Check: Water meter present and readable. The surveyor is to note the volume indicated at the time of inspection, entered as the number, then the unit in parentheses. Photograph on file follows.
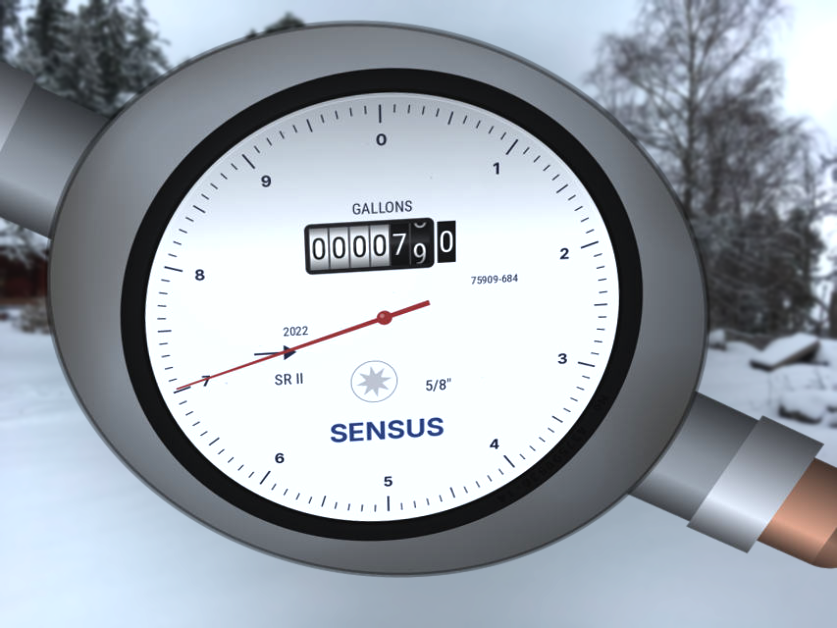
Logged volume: 787.0 (gal)
